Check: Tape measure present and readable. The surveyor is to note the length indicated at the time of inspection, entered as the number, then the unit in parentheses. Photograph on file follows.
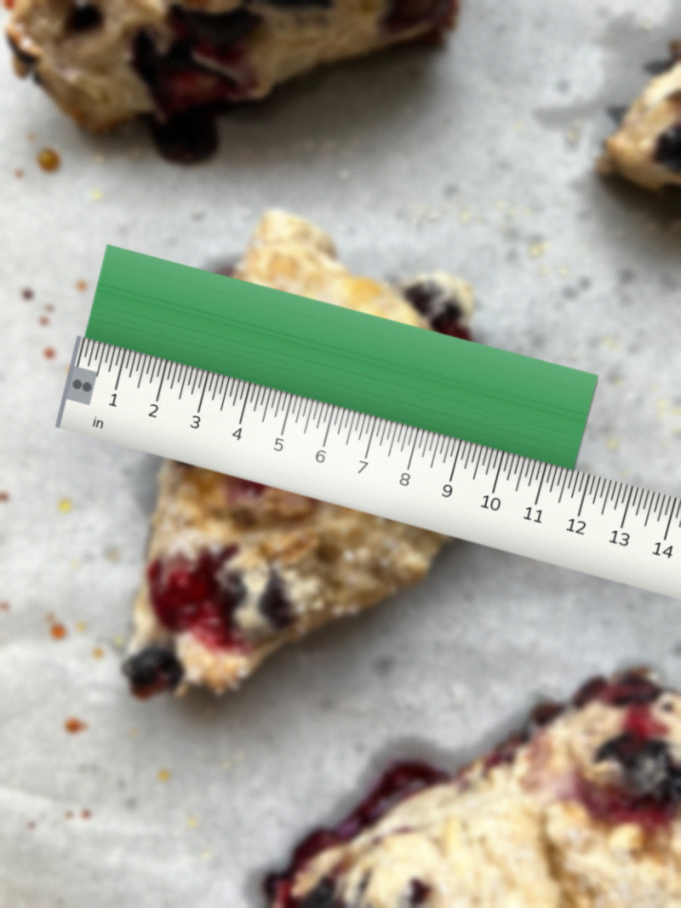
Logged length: 11.625 (in)
